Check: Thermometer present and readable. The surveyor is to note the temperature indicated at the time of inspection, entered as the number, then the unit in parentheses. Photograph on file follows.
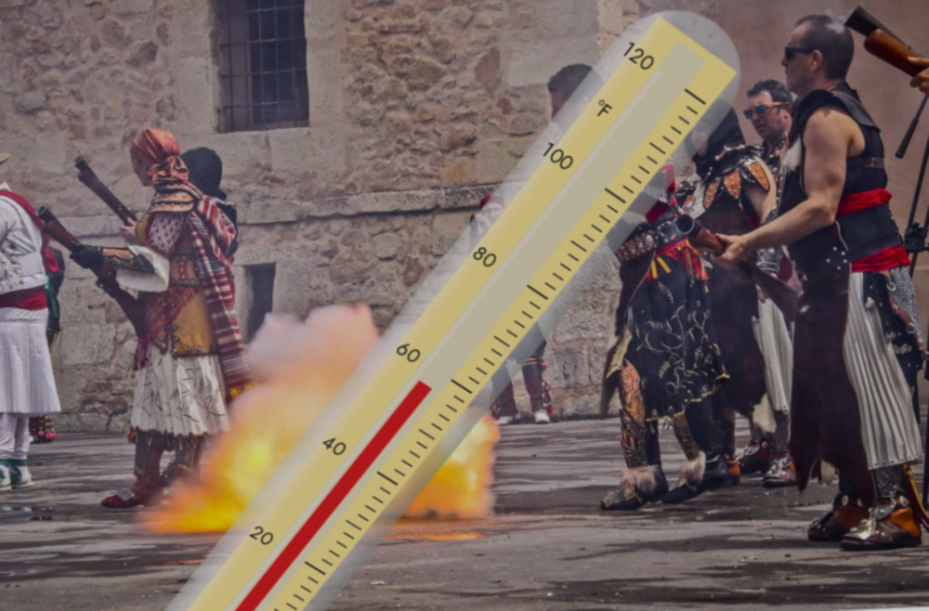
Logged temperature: 57 (°F)
